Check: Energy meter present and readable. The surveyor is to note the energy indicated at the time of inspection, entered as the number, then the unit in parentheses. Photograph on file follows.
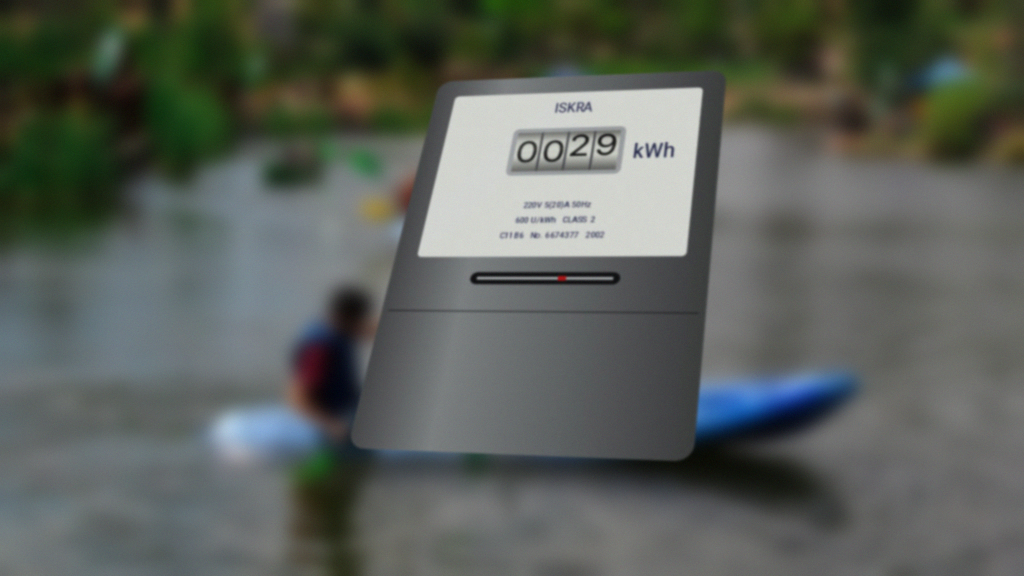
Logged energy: 29 (kWh)
